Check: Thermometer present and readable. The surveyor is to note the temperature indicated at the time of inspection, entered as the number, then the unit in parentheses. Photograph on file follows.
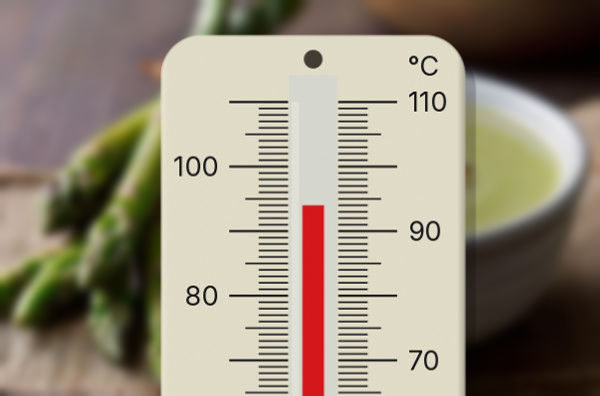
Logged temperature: 94 (°C)
